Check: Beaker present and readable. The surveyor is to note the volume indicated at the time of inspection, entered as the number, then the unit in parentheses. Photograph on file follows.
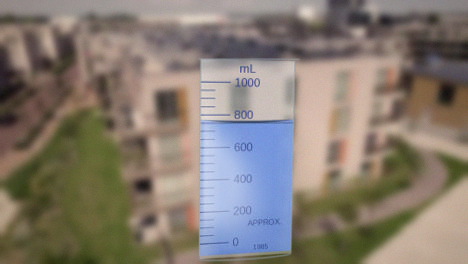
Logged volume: 750 (mL)
